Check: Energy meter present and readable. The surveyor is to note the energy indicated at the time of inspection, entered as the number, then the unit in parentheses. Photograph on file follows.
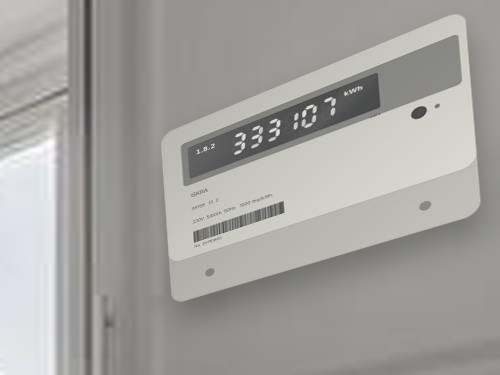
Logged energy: 333107 (kWh)
